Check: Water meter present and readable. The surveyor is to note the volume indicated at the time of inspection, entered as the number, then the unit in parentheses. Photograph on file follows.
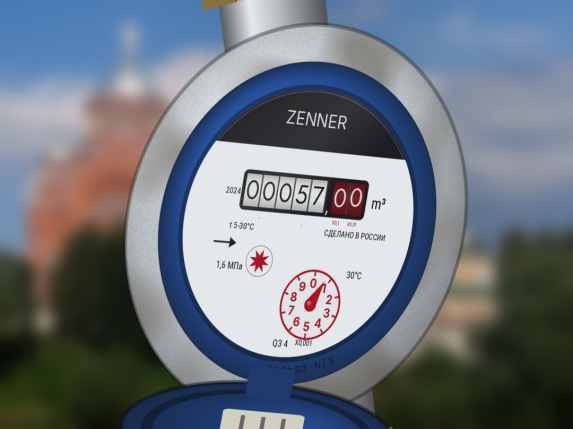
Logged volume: 57.000 (m³)
